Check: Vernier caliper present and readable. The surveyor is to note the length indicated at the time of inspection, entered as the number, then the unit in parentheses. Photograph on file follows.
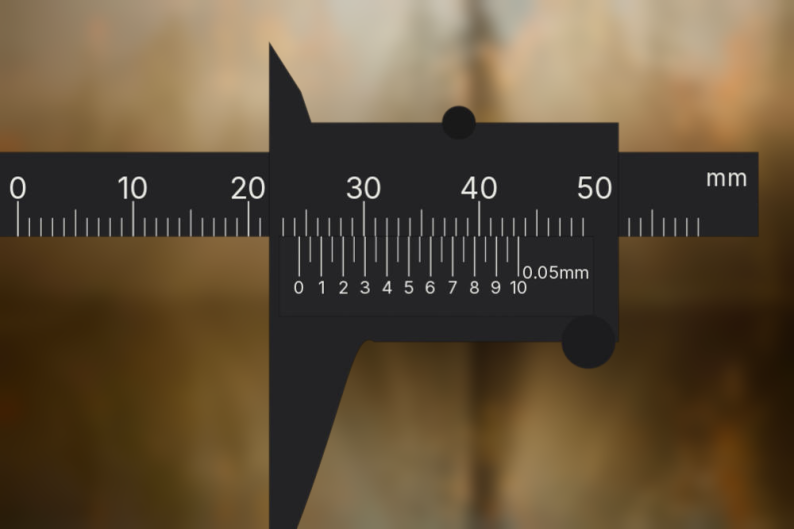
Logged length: 24.4 (mm)
